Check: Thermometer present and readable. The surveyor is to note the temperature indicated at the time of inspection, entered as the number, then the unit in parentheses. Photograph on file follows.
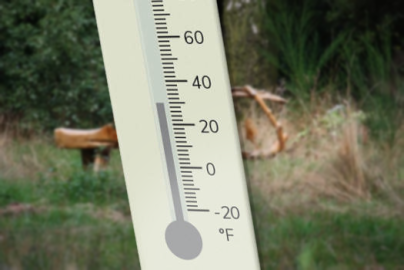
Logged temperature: 30 (°F)
